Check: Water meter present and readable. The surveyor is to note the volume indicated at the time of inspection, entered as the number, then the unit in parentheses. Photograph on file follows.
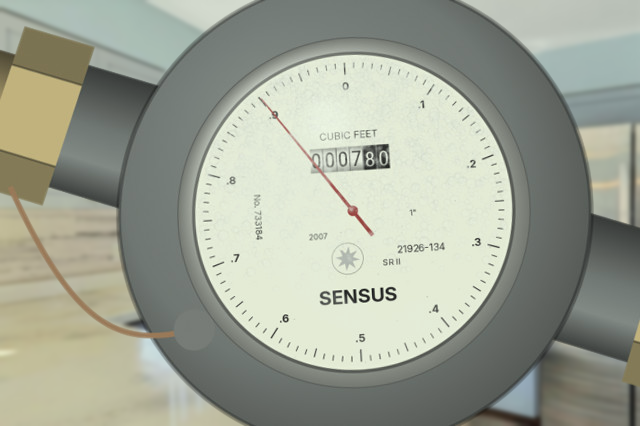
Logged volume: 779.90 (ft³)
